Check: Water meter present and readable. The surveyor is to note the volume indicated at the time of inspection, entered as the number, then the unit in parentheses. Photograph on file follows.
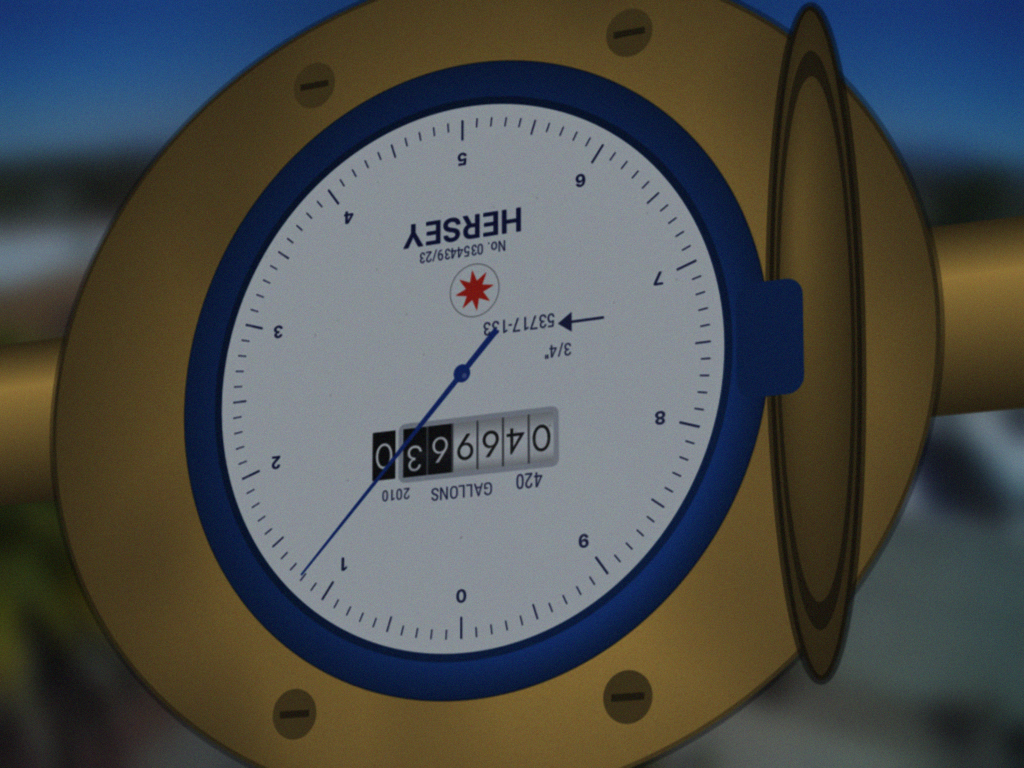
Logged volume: 469631.2 (gal)
